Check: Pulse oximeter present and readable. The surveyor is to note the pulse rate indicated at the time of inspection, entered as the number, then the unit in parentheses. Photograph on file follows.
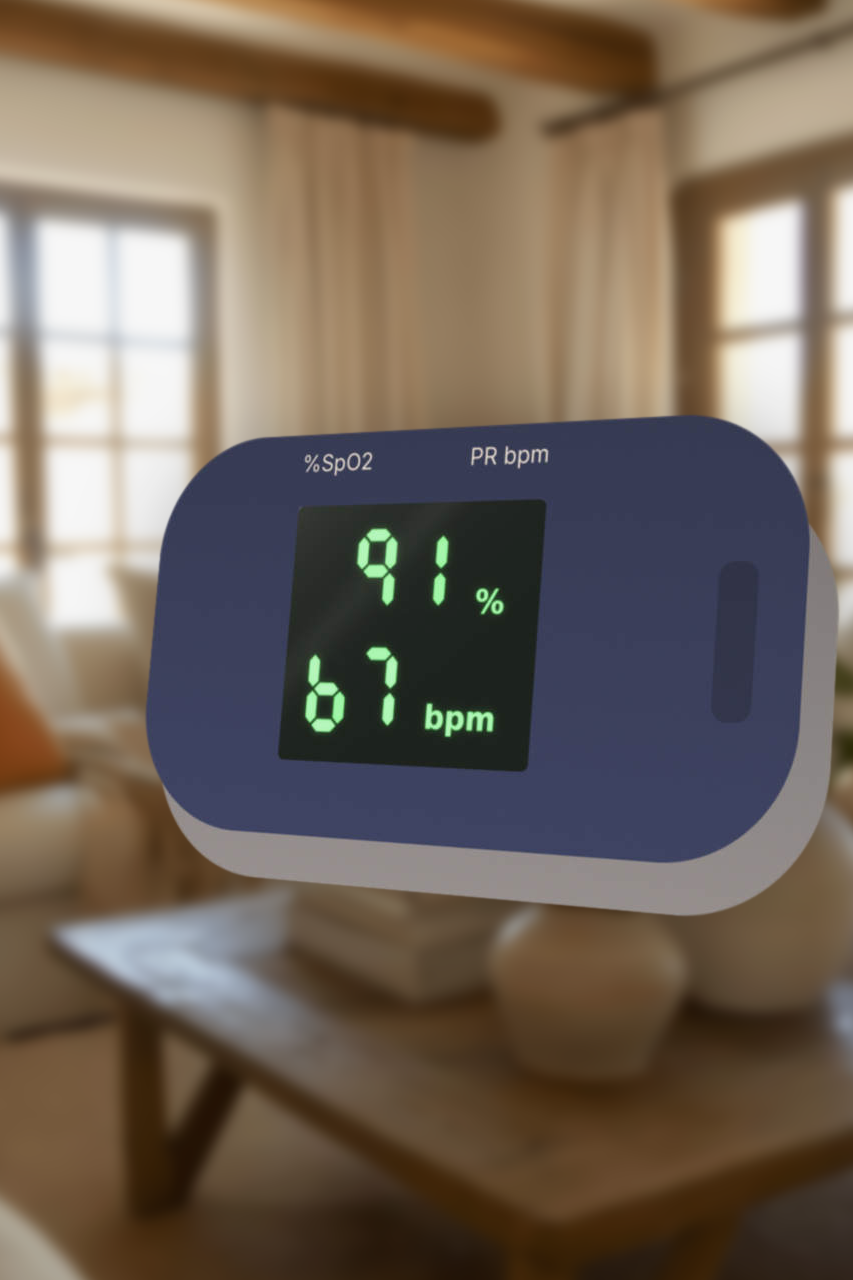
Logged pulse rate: 67 (bpm)
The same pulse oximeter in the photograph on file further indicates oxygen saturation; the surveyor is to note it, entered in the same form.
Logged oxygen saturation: 91 (%)
